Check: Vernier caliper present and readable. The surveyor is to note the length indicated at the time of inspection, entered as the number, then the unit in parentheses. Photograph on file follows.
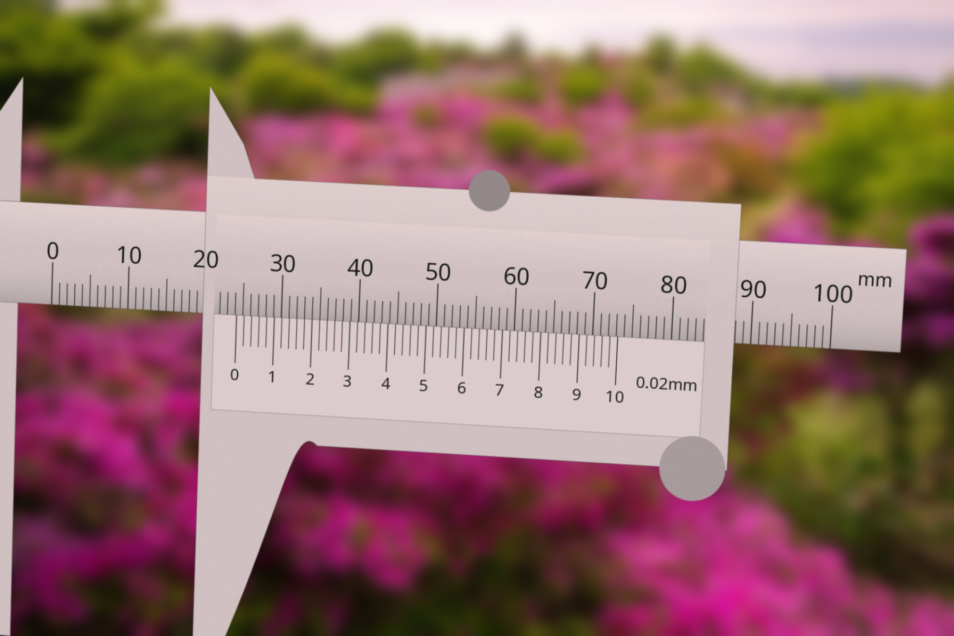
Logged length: 24.2 (mm)
